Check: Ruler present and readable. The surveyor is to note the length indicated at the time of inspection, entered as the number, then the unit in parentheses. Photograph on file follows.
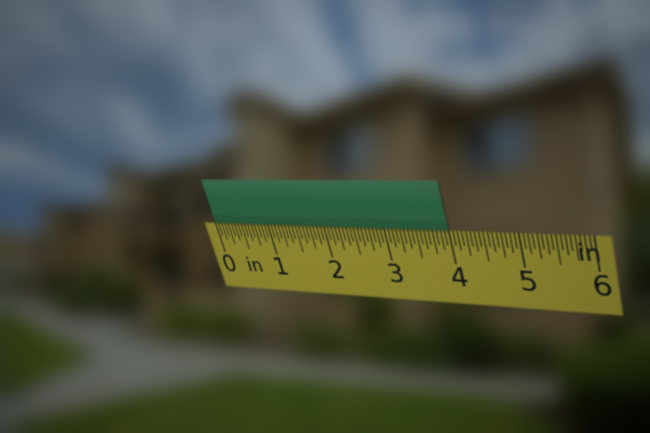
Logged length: 4 (in)
